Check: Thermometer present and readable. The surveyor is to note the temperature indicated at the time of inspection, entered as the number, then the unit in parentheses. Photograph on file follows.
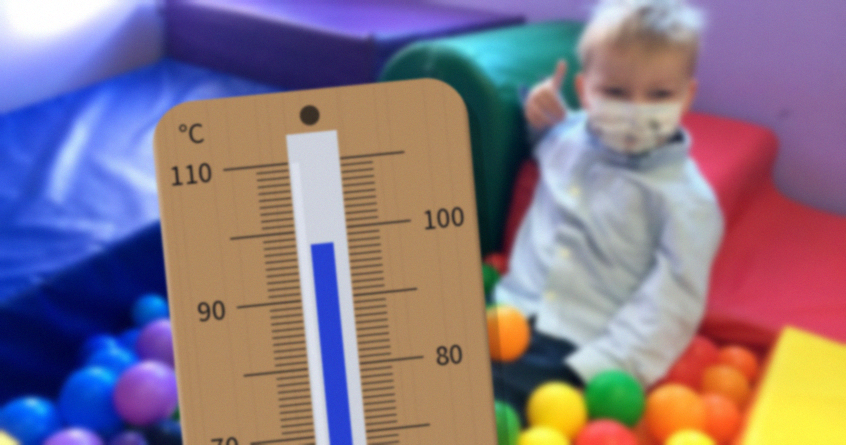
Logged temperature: 98 (°C)
